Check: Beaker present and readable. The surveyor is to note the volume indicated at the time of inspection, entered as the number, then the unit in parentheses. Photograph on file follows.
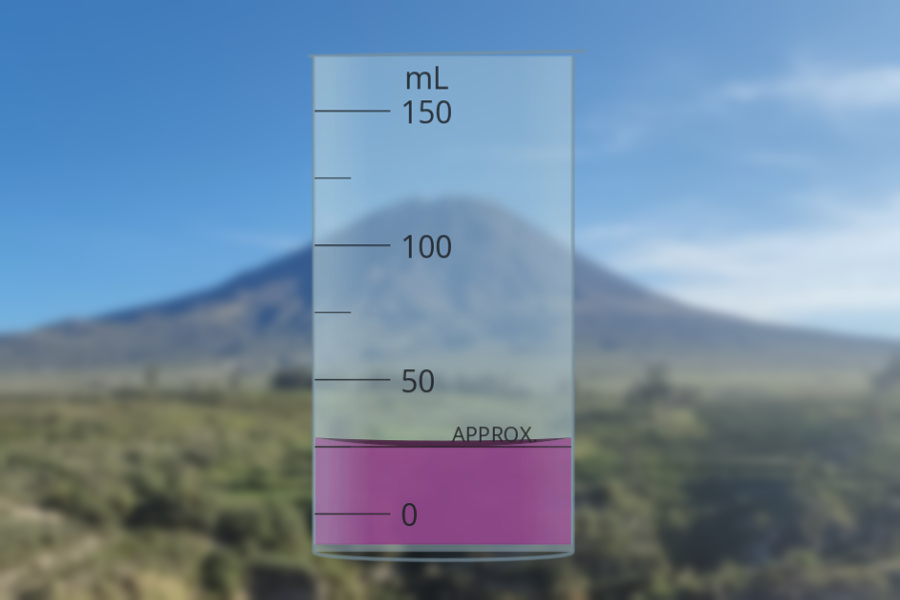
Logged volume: 25 (mL)
